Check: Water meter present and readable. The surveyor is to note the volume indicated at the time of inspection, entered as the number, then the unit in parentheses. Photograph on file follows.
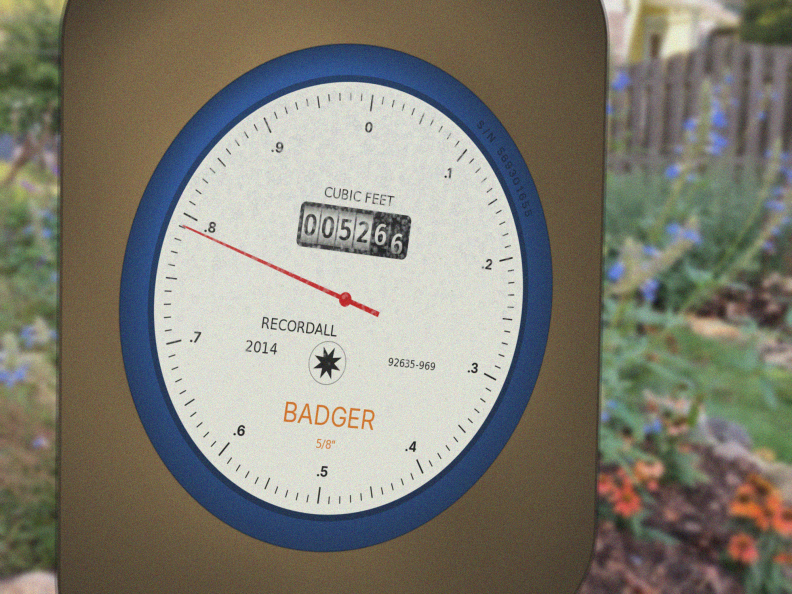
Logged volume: 5265.79 (ft³)
